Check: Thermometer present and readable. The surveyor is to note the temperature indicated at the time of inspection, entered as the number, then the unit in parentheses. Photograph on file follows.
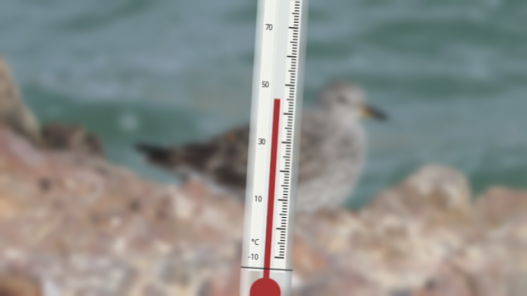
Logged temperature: 45 (°C)
